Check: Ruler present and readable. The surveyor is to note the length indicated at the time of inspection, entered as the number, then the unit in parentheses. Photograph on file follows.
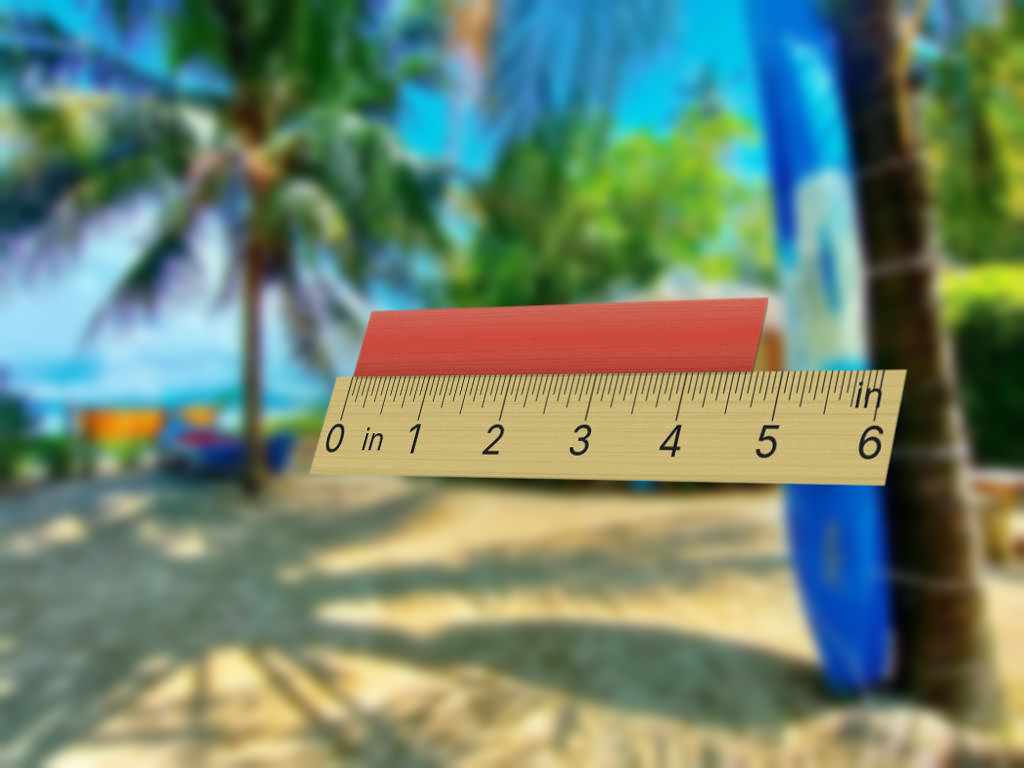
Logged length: 4.6875 (in)
